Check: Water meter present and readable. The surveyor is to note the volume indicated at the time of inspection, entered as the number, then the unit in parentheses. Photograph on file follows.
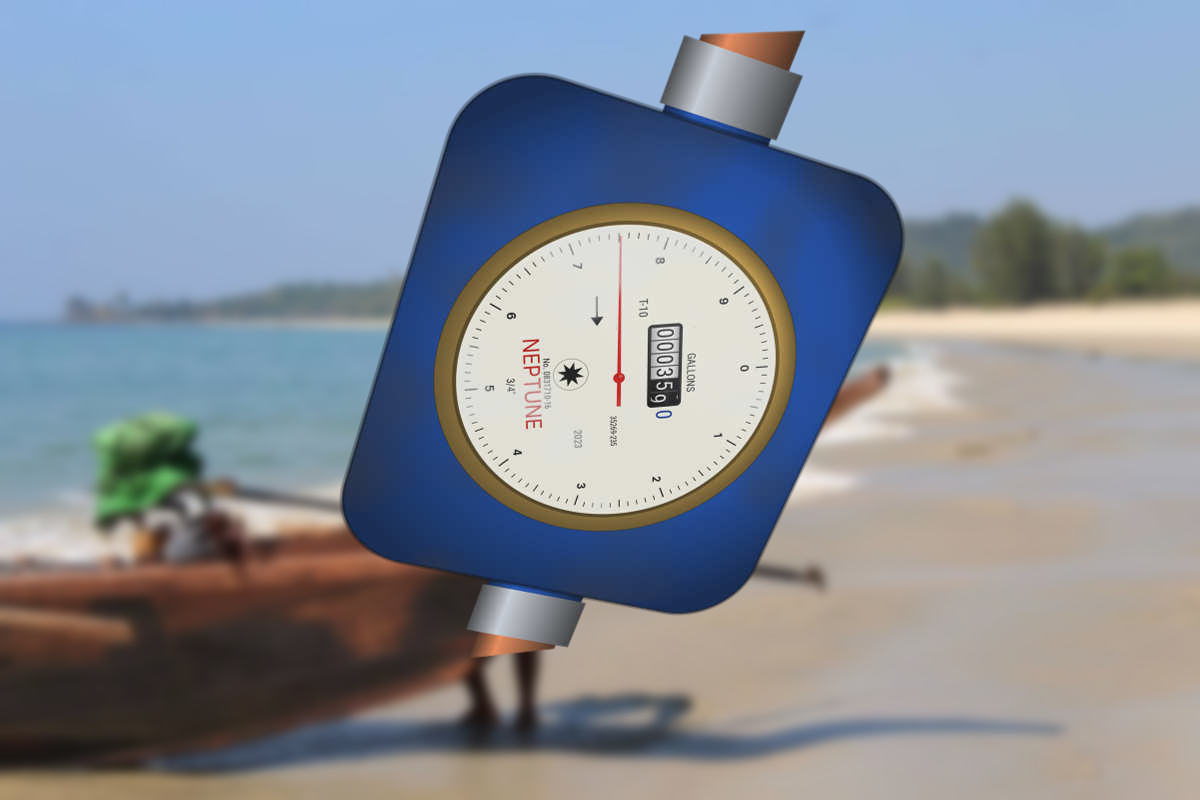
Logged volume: 3587.5 (gal)
